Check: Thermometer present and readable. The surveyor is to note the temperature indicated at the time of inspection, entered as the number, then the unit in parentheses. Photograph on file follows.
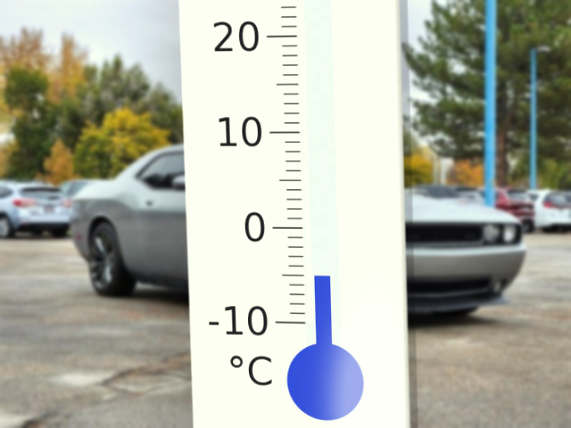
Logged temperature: -5 (°C)
